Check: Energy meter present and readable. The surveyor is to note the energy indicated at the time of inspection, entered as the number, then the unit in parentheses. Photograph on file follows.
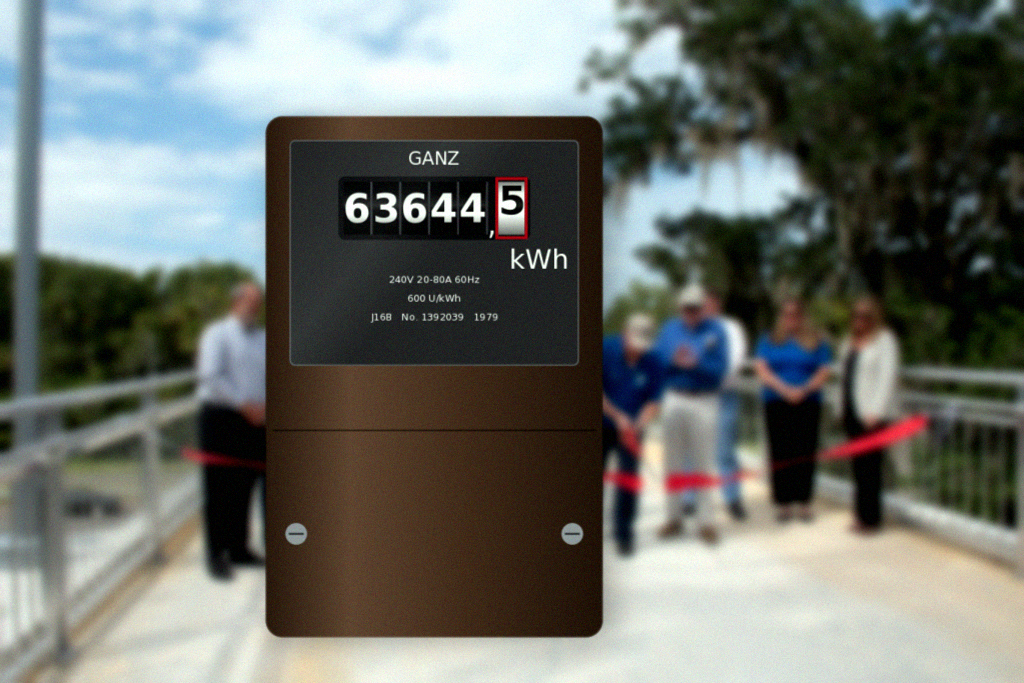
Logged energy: 63644.5 (kWh)
